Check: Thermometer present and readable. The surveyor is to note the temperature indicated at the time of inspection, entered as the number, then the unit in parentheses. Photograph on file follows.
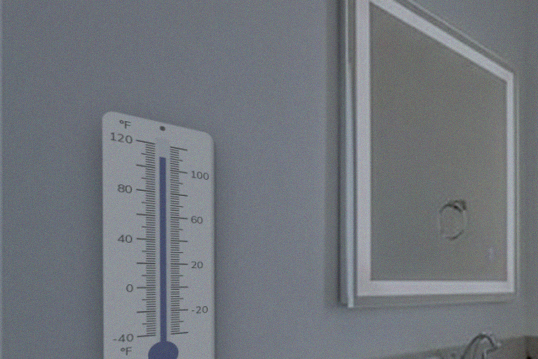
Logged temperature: 110 (°F)
